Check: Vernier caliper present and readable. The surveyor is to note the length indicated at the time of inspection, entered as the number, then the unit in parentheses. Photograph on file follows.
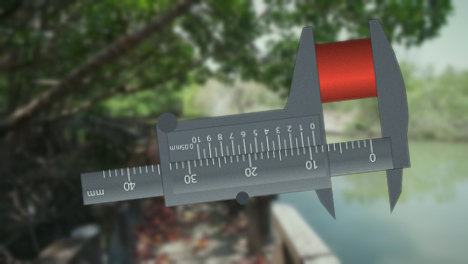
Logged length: 9.2 (mm)
